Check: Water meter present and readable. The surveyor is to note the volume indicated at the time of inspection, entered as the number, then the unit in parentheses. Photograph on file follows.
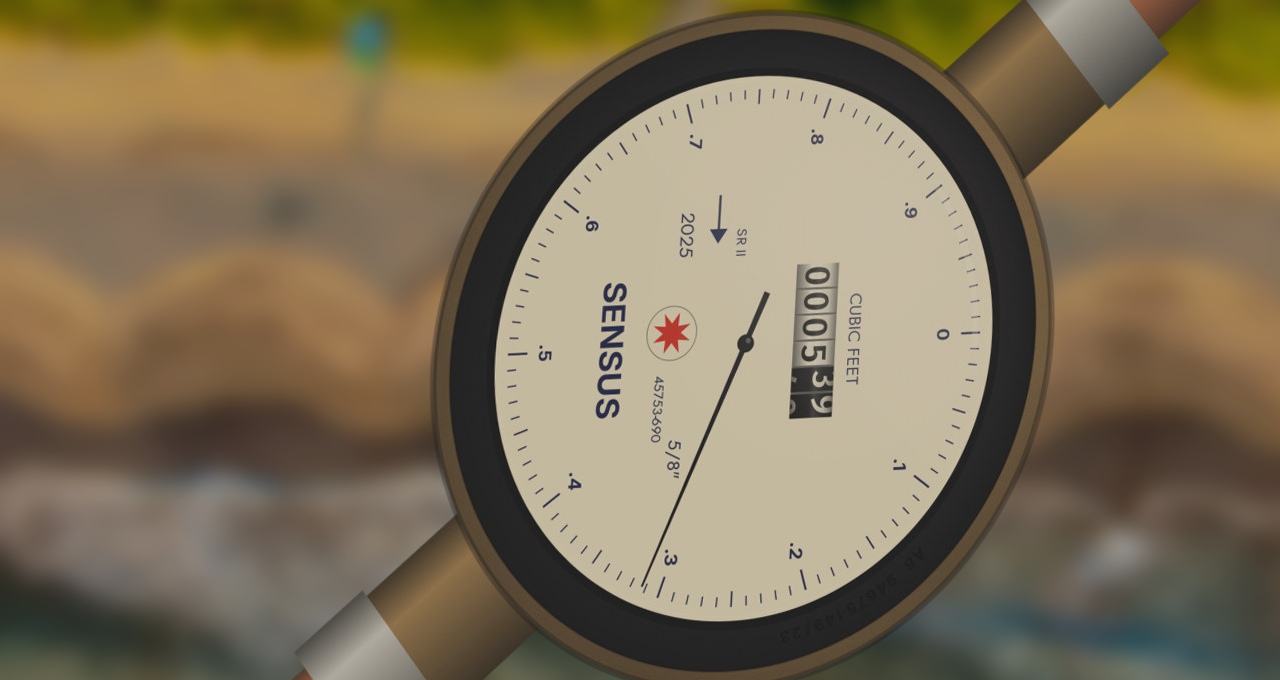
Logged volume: 539.31 (ft³)
